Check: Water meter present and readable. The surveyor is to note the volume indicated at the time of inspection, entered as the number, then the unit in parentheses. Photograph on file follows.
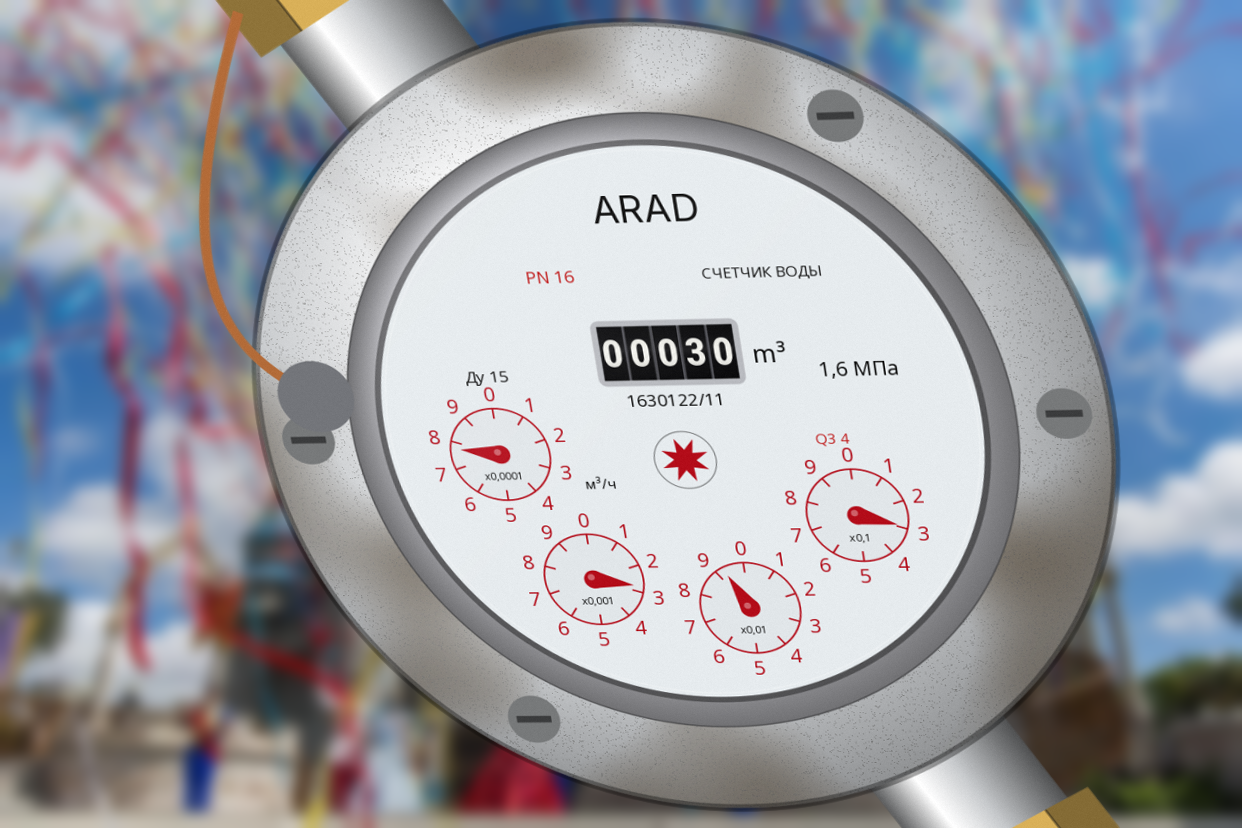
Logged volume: 30.2927 (m³)
